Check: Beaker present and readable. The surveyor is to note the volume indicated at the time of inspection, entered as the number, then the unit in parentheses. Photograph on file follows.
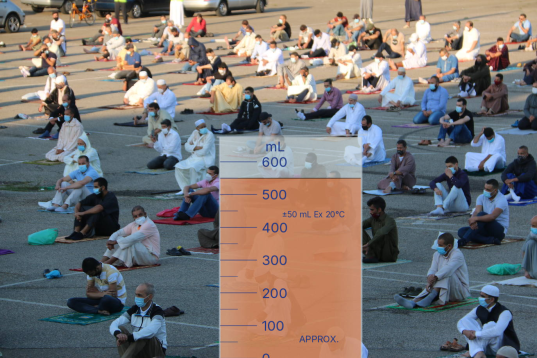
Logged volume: 550 (mL)
